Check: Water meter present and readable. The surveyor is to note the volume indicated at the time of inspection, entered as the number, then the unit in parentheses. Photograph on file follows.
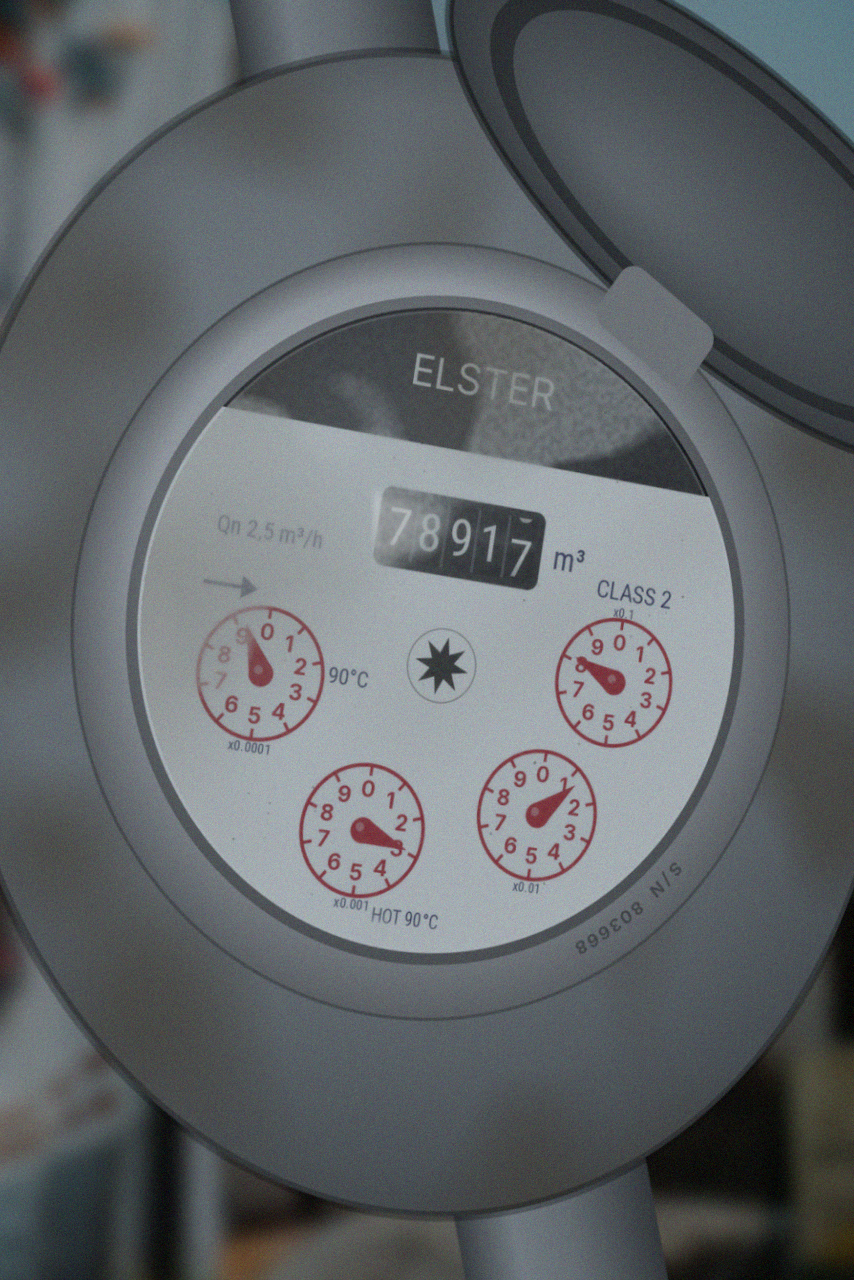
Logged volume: 78916.8129 (m³)
